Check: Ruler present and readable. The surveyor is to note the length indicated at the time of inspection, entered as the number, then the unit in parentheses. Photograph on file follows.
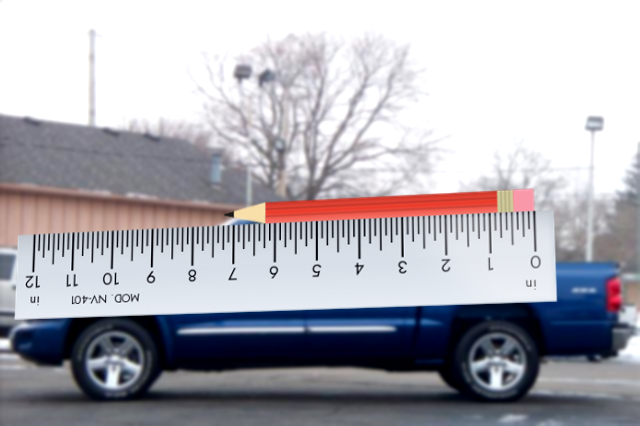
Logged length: 7.25 (in)
